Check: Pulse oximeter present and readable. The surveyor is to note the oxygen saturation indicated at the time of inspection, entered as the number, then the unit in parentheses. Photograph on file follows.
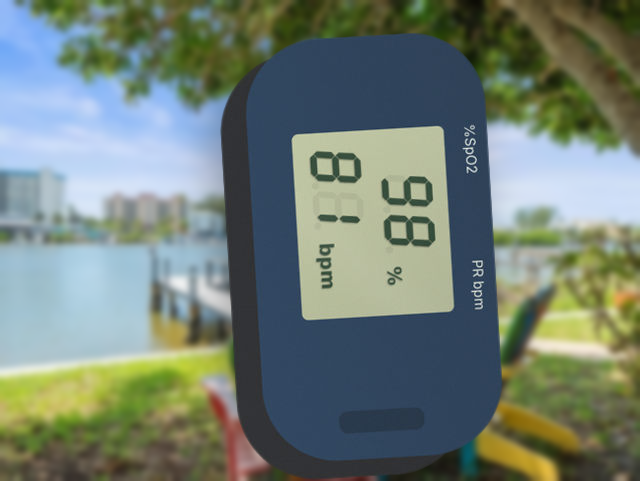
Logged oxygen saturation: 98 (%)
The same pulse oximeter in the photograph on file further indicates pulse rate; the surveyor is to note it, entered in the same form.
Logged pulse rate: 81 (bpm)
